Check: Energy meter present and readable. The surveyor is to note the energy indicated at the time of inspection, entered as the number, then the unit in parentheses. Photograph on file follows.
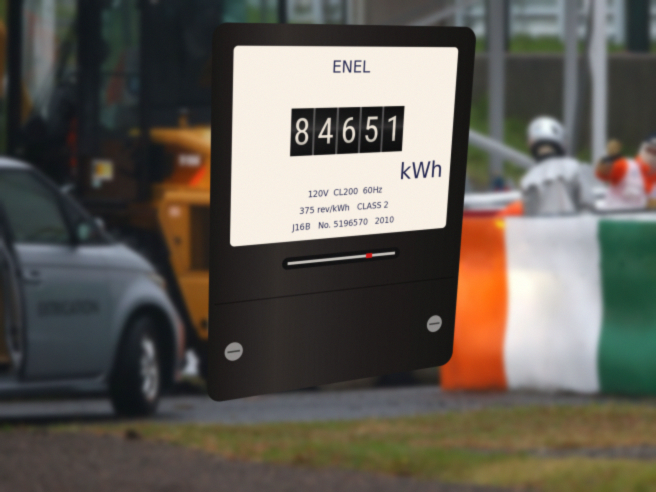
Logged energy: 84651 (kWh)
